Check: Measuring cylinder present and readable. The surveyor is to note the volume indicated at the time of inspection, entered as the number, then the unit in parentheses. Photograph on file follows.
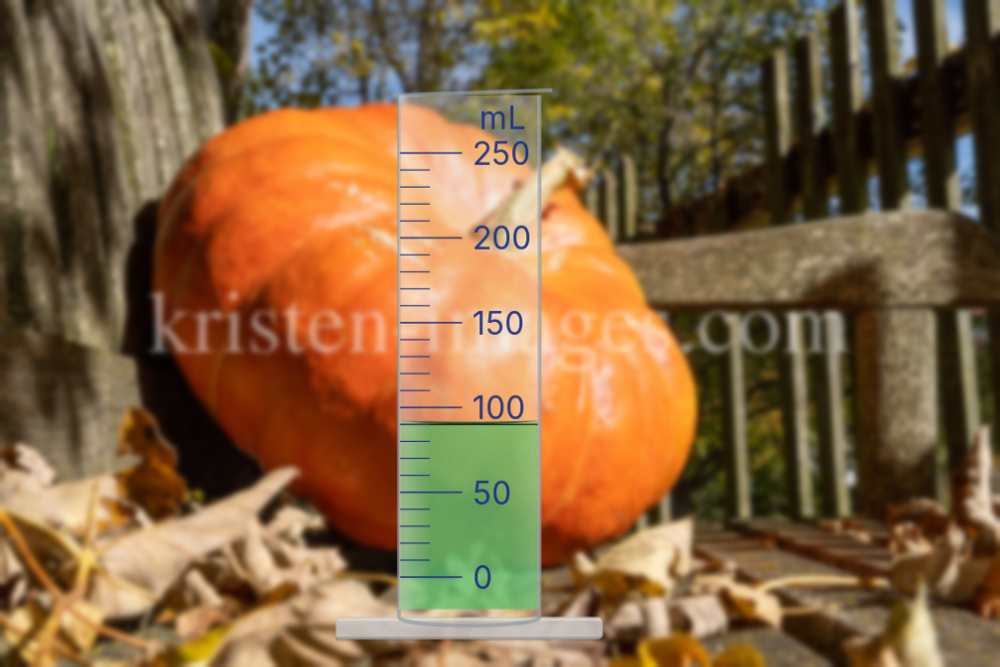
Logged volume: 90 (mL)
